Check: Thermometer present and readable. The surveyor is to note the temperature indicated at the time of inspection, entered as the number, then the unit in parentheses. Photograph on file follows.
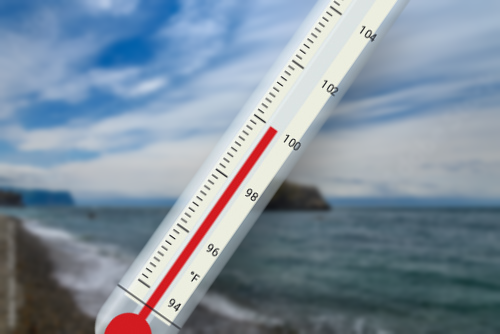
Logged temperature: 100 (°F)
